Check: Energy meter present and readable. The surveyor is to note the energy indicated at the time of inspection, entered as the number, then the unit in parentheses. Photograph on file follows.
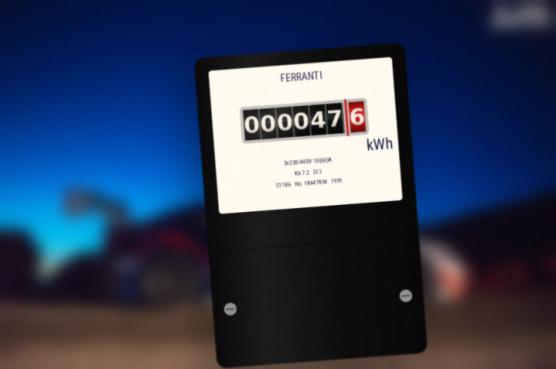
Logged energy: 47.6 (kWh)
